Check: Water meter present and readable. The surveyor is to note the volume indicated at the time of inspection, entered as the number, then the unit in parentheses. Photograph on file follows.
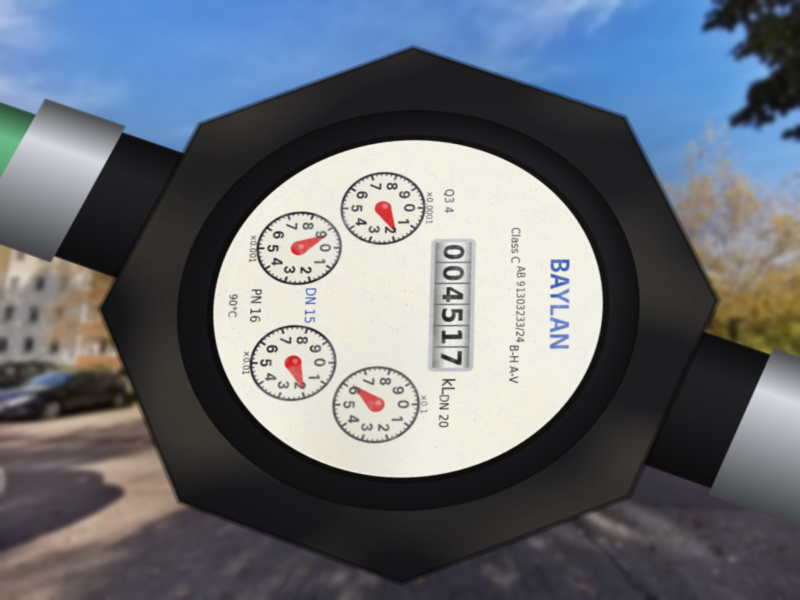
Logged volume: 4517.6191 (kL)
